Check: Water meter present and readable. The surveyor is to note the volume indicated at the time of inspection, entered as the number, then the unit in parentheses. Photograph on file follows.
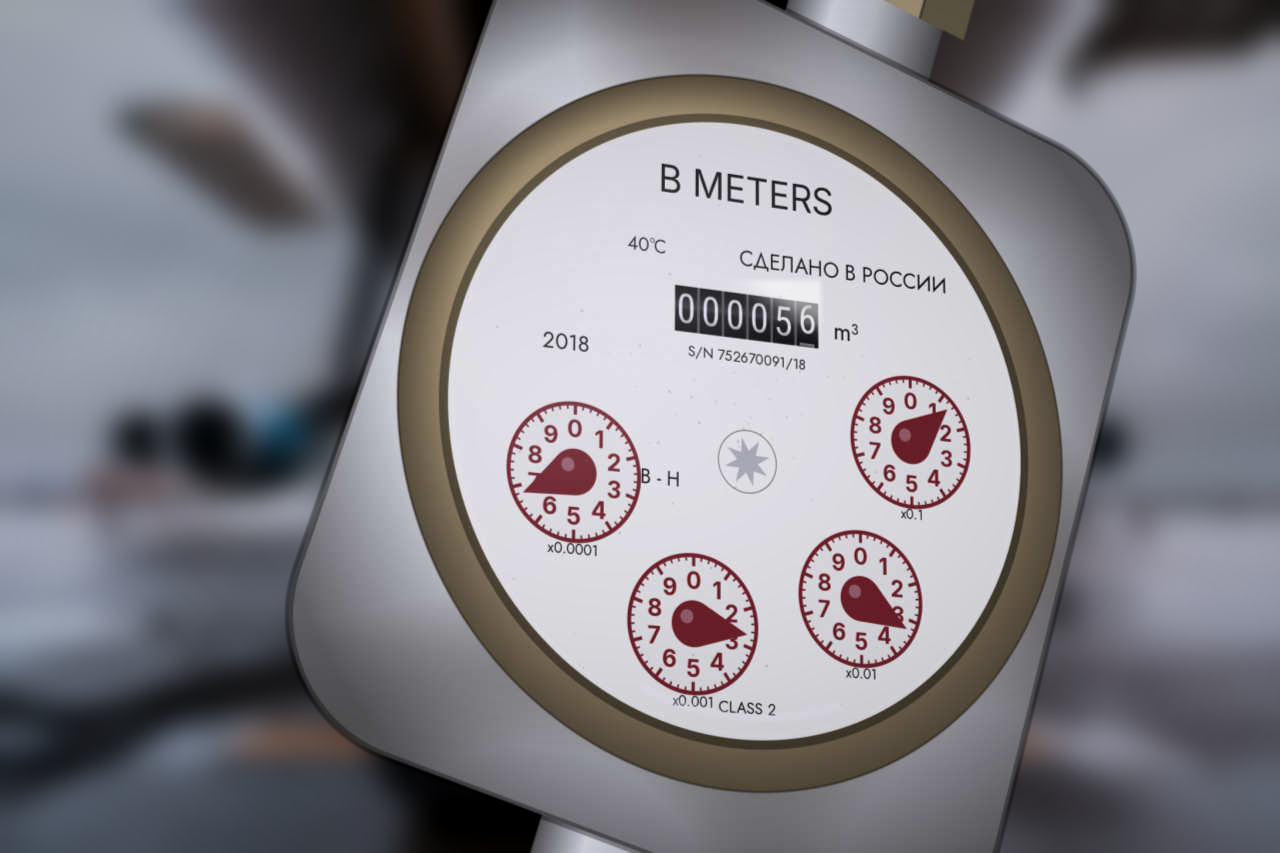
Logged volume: 56.1326 (m³)
